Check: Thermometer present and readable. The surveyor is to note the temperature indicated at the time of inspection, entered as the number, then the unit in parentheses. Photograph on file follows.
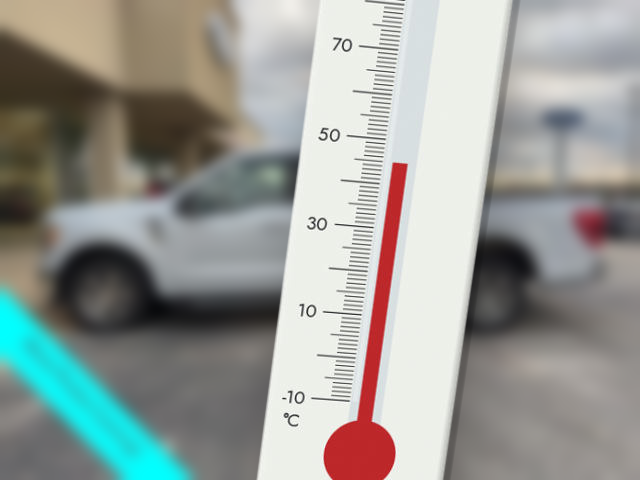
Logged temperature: 45 (°C)
